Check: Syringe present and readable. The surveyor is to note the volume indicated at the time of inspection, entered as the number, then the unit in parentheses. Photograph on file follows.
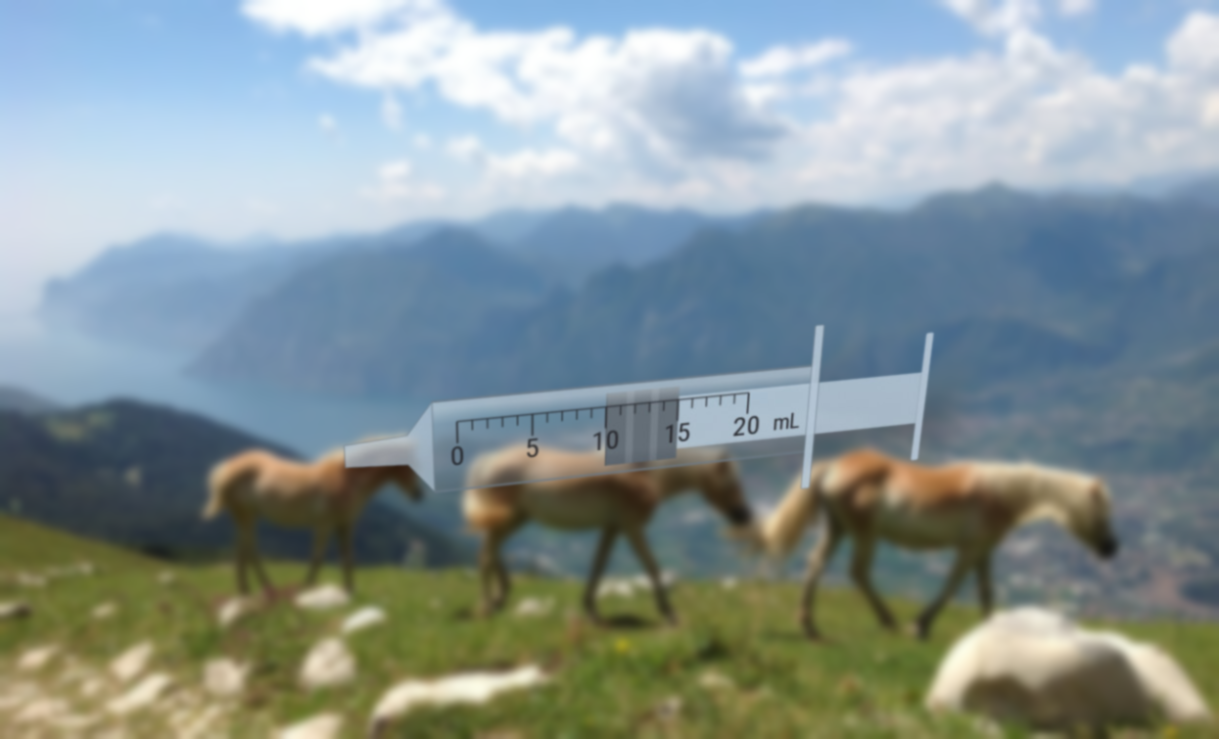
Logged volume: 10 (mL)
